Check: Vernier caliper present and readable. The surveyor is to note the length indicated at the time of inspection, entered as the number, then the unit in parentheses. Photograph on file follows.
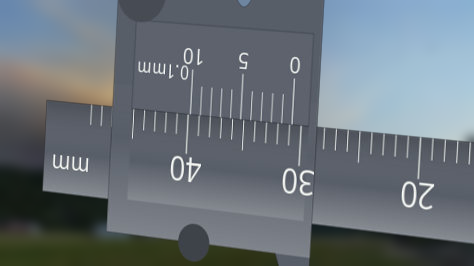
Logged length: 30.8 (mm)
